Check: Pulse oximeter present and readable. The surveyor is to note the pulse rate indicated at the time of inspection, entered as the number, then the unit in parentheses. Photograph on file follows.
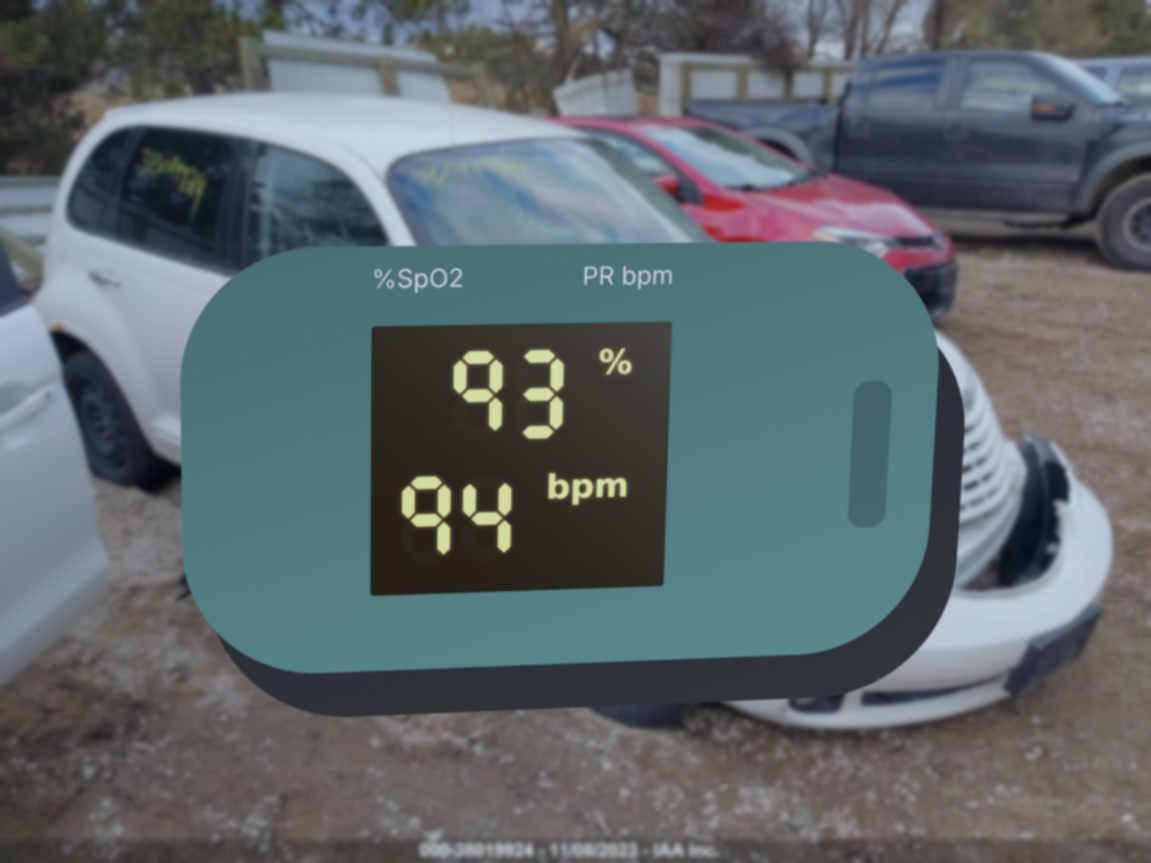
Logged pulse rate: 94 (bpm)
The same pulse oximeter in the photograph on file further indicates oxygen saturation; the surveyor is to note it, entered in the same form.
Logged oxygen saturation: 93 (%)
